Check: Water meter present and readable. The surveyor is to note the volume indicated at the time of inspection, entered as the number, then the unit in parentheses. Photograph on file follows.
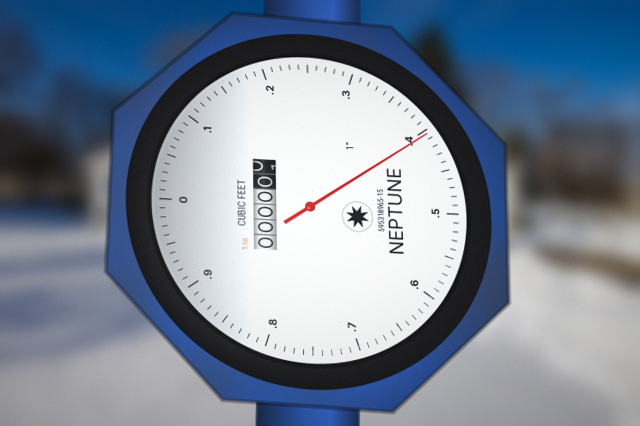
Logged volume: 0.40 (ft³)
